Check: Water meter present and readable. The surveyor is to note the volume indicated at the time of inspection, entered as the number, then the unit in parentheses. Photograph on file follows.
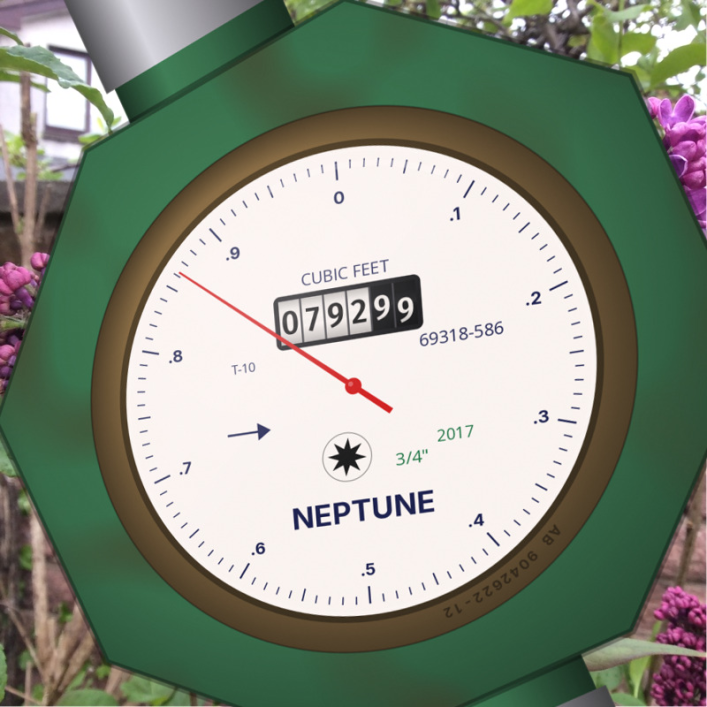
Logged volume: 79298.86 (ft³)
